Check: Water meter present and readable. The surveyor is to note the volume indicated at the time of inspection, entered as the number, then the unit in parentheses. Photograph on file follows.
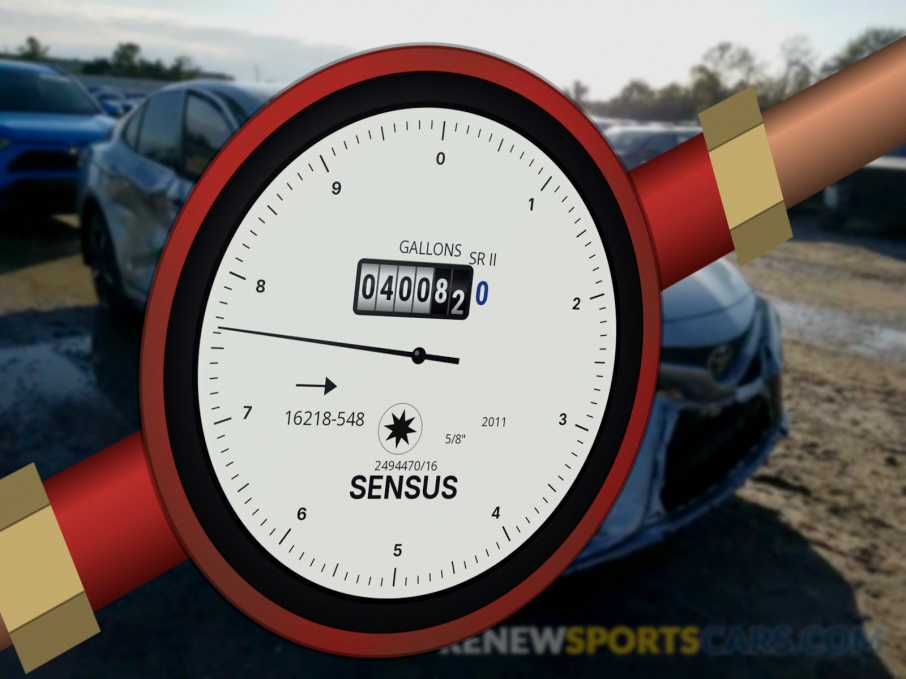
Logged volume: 400817.6 (gal)
